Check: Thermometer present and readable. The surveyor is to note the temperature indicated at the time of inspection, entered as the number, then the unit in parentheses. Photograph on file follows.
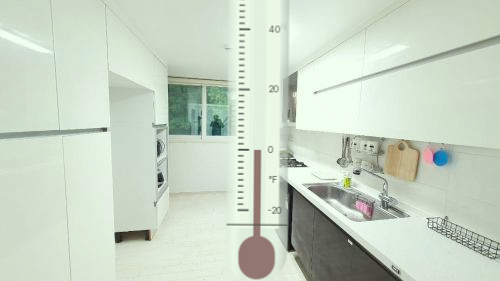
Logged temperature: 0 (°F)
